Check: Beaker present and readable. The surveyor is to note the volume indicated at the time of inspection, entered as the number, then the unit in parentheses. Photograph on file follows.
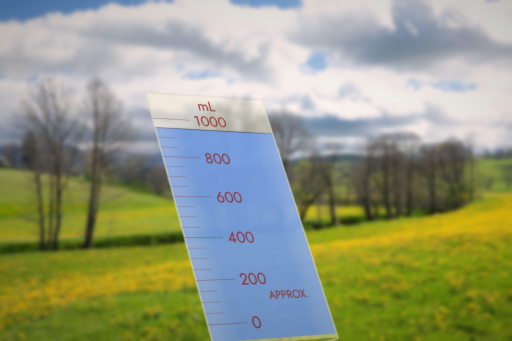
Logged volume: 950 (mL)
